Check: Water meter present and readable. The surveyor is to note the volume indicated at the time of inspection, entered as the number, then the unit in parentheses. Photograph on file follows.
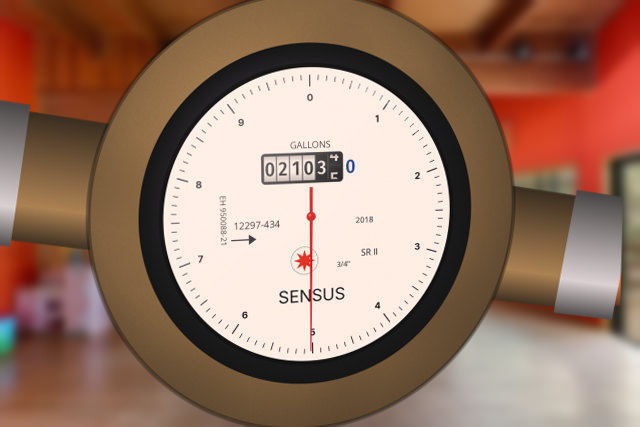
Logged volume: 210345.0 (gal)
